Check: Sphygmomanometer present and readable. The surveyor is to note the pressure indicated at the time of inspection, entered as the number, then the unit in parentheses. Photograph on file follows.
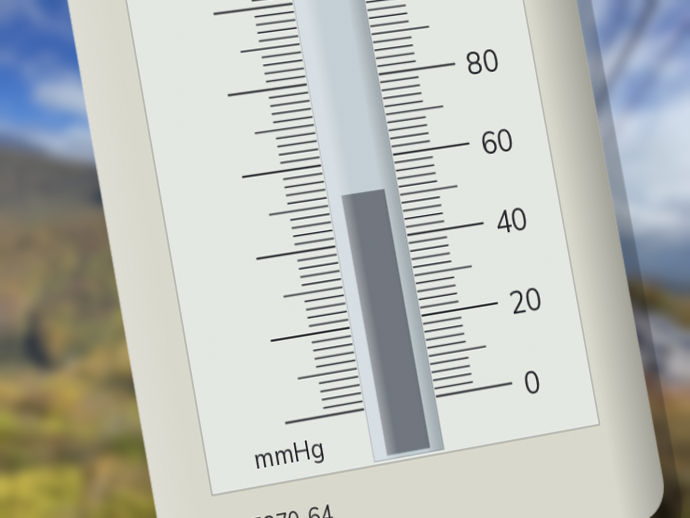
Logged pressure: 52 (mmHg)
